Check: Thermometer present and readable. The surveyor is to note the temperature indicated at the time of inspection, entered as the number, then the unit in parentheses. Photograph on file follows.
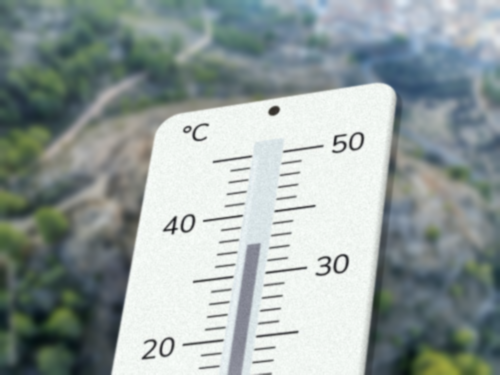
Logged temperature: 35 (°C)
